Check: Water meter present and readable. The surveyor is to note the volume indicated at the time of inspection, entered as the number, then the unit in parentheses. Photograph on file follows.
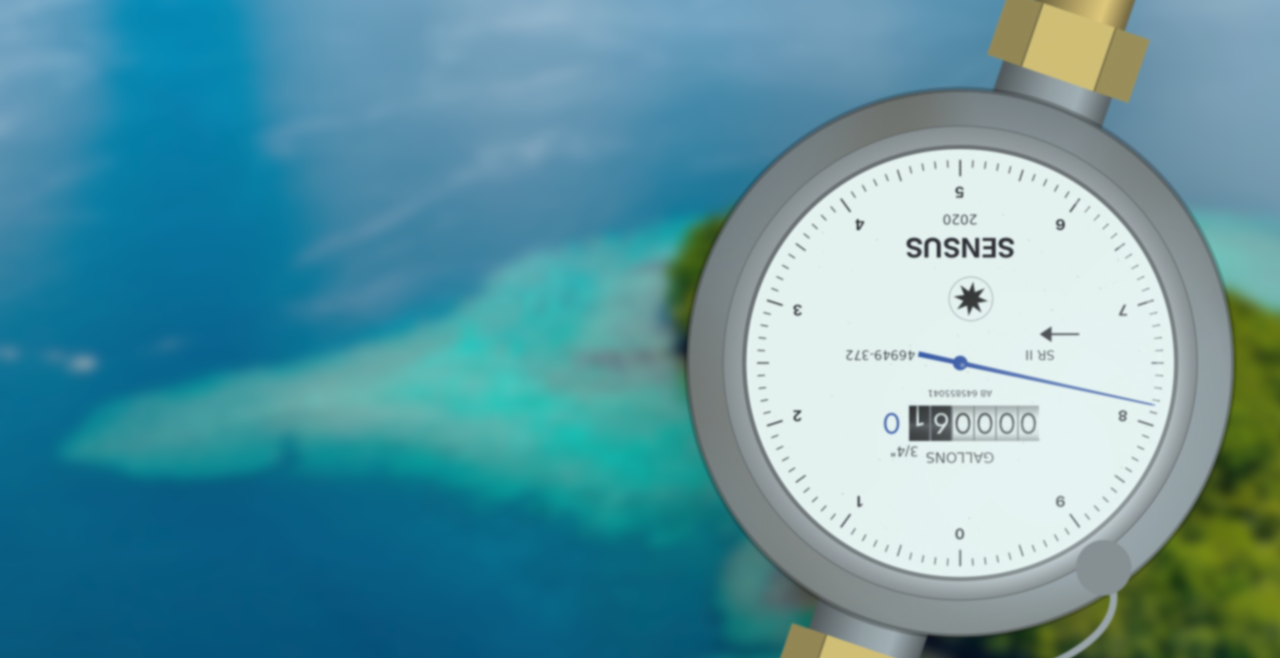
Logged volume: 607.8 (gal)
